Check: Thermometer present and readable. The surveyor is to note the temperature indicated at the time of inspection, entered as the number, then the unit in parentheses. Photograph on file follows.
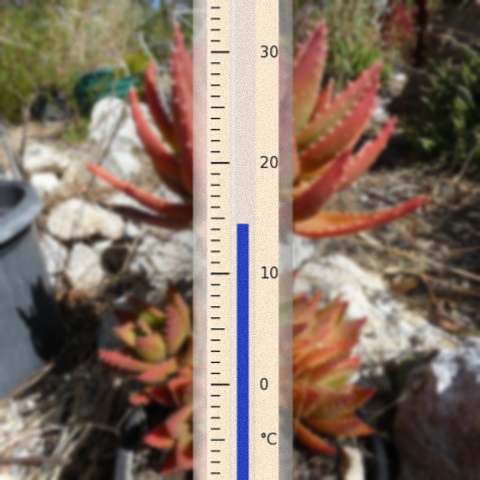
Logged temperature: 14.5 (°C)
